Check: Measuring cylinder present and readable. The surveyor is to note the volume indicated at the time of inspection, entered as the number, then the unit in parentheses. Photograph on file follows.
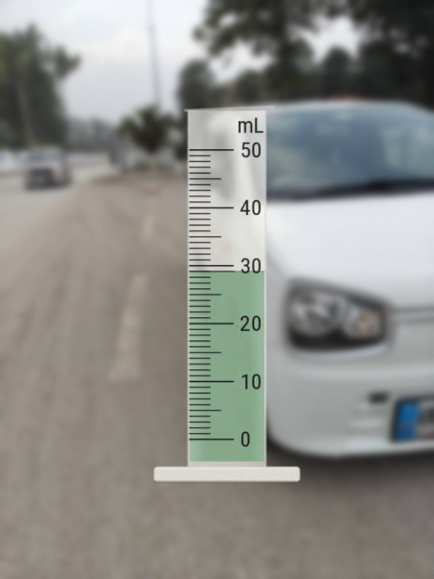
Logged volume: 29 (mL)
